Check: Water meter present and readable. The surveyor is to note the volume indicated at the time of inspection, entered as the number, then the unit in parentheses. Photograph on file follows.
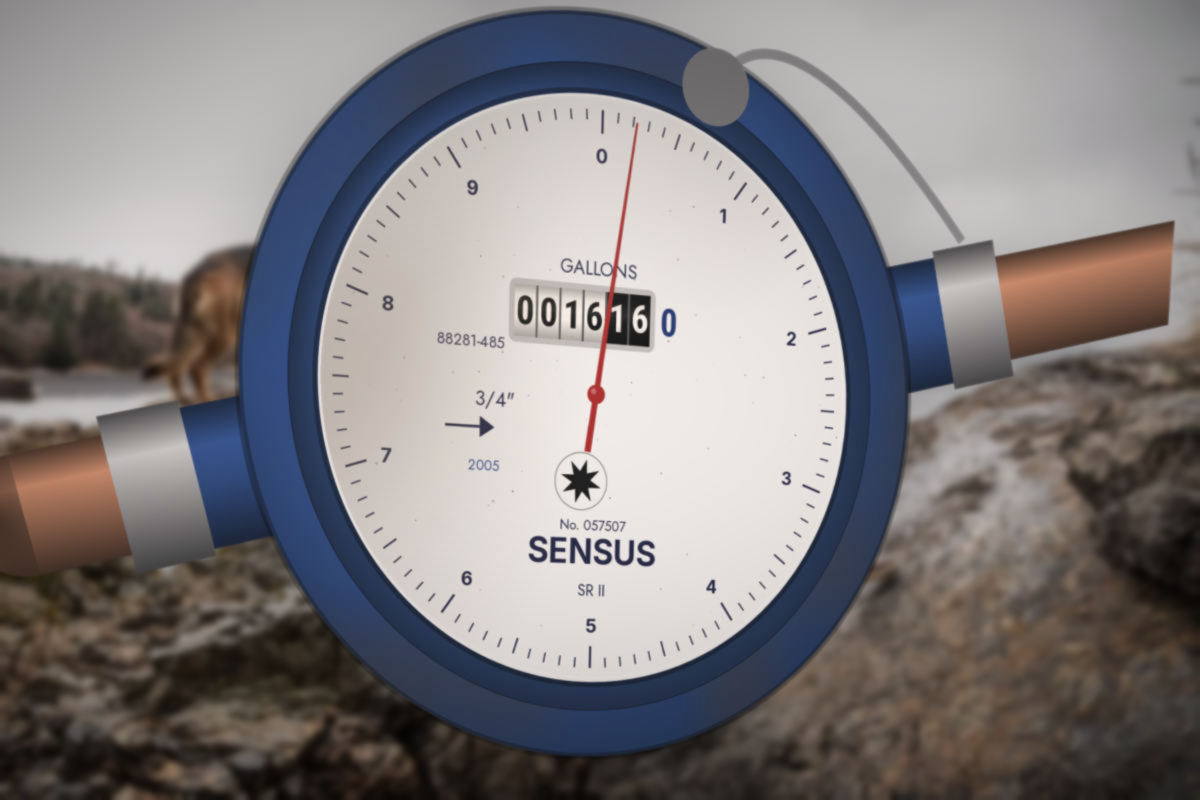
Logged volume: 16160.2 (gal)
